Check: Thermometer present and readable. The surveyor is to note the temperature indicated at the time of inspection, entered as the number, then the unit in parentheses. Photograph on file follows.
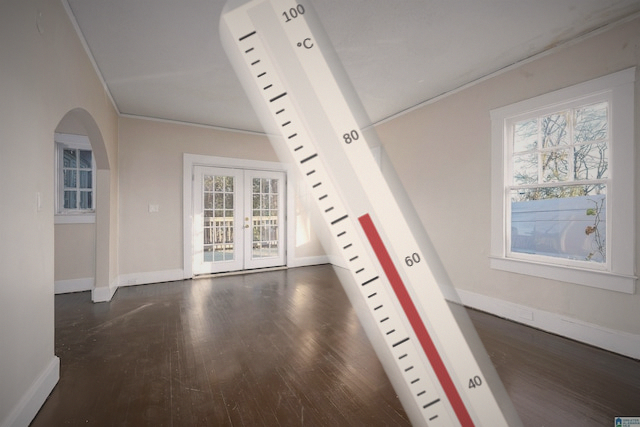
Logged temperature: 69 (°C)
